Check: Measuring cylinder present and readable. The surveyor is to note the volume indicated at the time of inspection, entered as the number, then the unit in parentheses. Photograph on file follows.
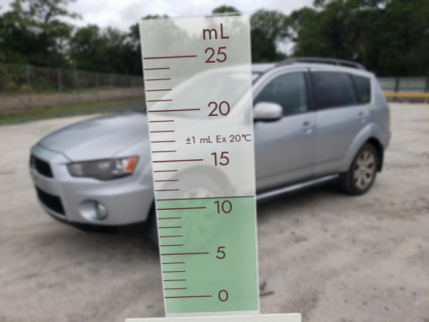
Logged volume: 11 (mL)
